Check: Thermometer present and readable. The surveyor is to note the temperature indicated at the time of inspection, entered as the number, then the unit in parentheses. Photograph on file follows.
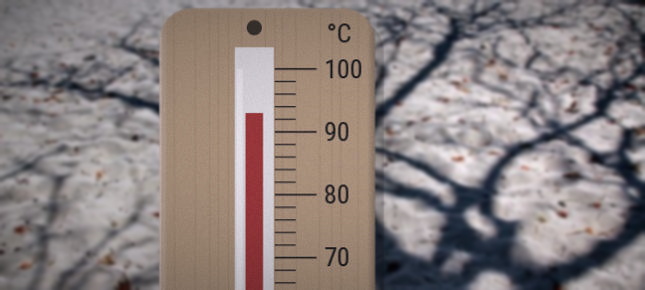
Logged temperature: 93 (°C)
